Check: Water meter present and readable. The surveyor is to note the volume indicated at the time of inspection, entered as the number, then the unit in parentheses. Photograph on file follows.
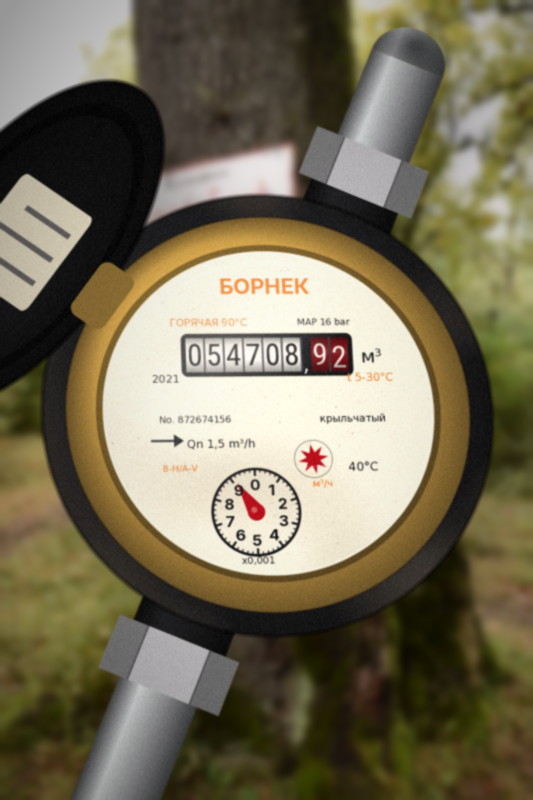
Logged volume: 54708.919 (m³)
